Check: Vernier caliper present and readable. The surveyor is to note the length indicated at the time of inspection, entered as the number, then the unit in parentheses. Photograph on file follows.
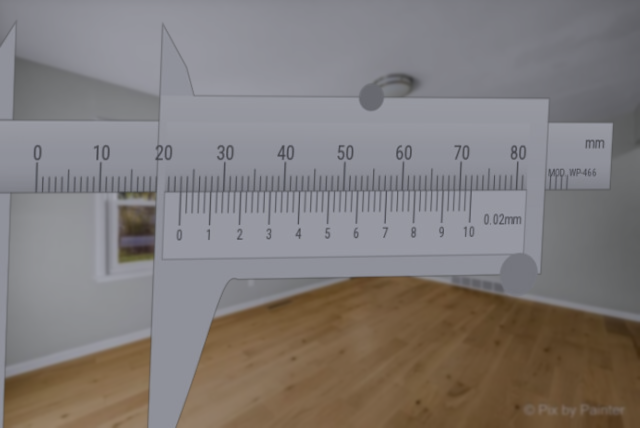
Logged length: 23.0 (mm)
